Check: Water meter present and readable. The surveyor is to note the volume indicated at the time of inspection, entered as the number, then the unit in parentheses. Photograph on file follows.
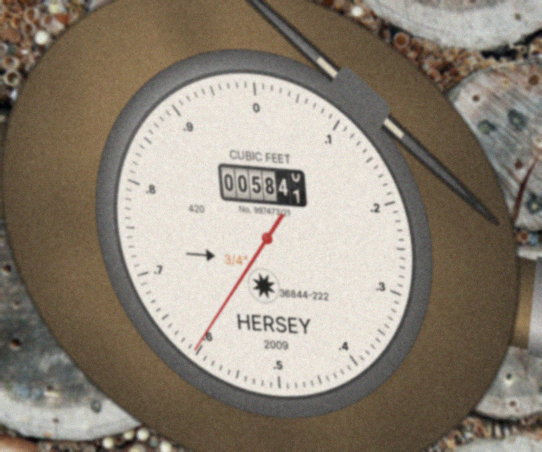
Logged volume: 5840.60 (ft³)
